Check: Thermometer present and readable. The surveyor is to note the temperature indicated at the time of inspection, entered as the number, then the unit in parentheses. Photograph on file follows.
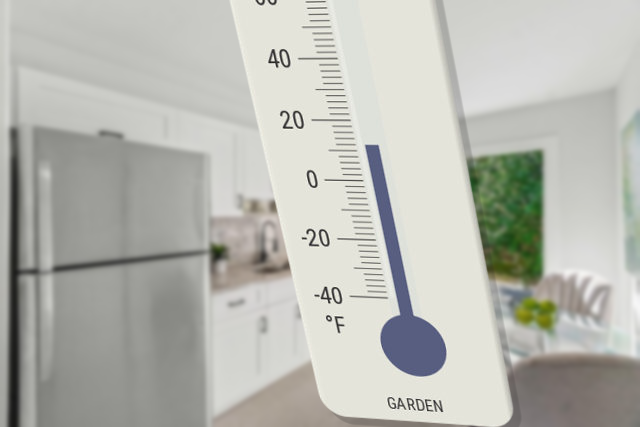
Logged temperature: 12 (°F)
